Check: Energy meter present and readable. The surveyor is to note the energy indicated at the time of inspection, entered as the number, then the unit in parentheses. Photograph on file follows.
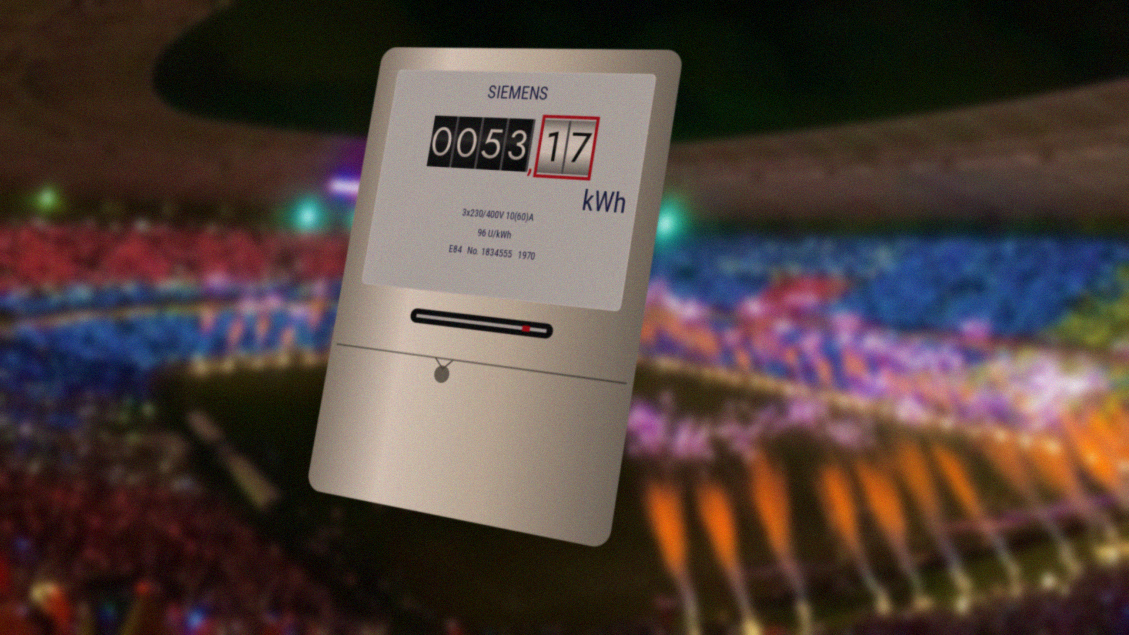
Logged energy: 53.17 (kWh)
